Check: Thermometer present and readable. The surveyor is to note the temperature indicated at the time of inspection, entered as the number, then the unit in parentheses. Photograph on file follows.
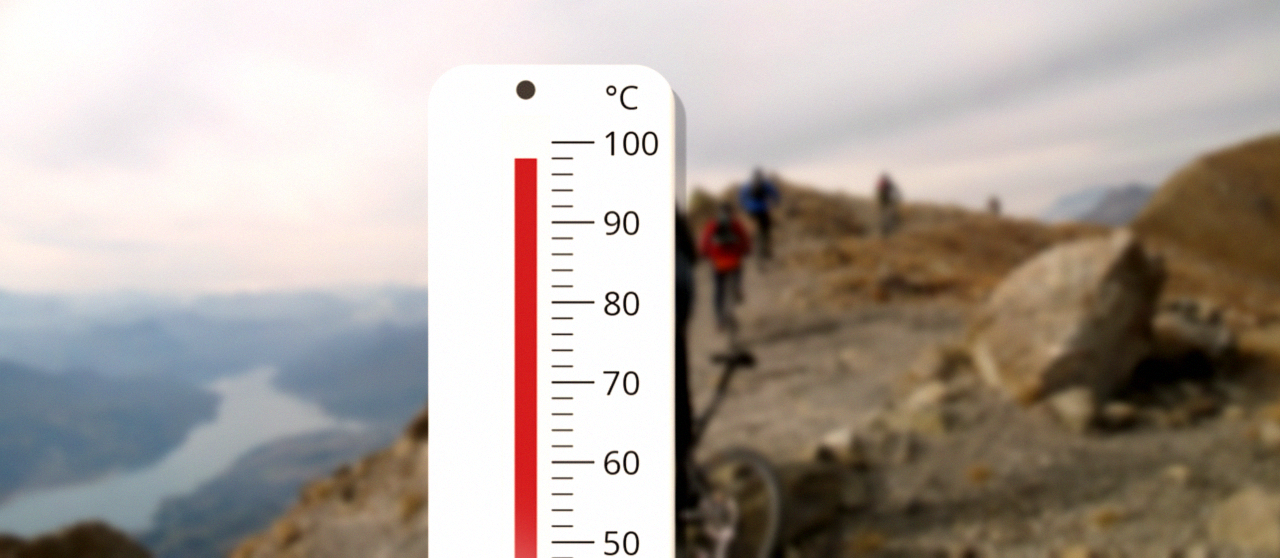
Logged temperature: 98 (°C)
